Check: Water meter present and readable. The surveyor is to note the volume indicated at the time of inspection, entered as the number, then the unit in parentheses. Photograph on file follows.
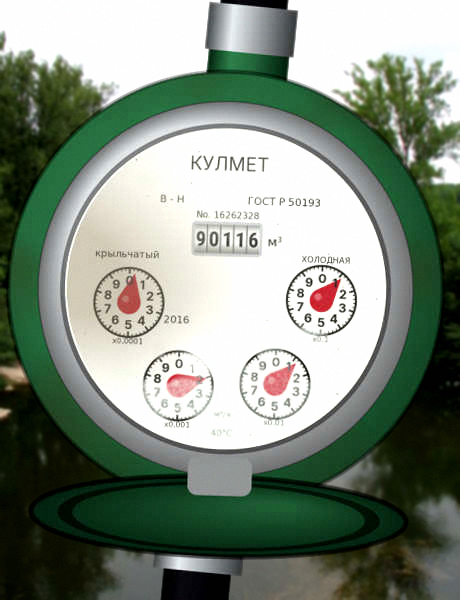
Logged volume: 90116.1120 (m³)
